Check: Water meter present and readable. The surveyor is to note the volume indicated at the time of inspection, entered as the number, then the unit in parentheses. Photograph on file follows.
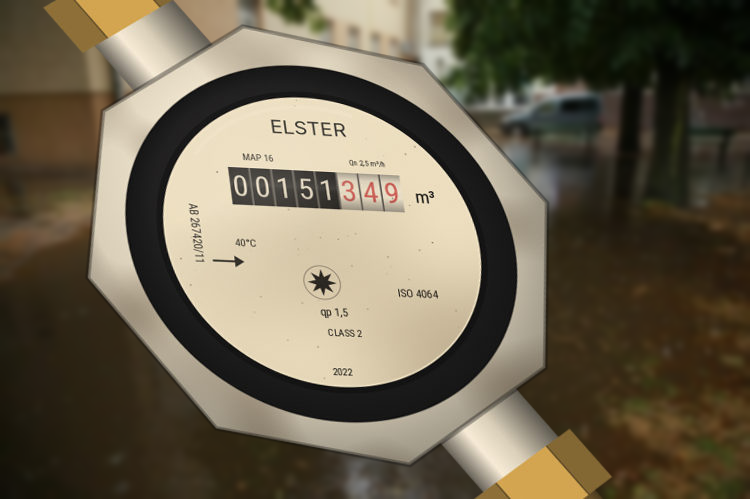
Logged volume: 151.349 (m³)
